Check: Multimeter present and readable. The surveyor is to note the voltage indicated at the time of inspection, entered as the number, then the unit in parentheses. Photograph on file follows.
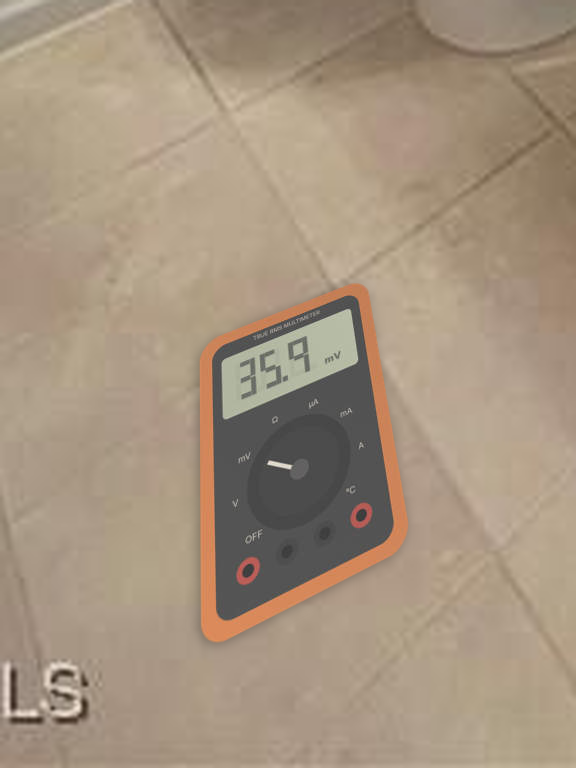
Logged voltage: 35.9 (mV)
